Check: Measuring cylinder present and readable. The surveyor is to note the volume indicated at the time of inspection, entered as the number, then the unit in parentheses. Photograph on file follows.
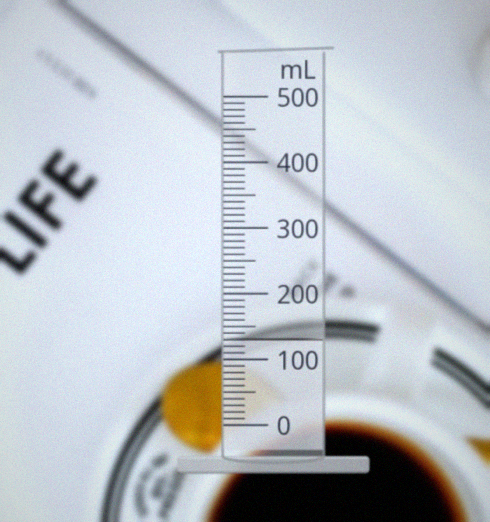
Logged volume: 130 (mL)
